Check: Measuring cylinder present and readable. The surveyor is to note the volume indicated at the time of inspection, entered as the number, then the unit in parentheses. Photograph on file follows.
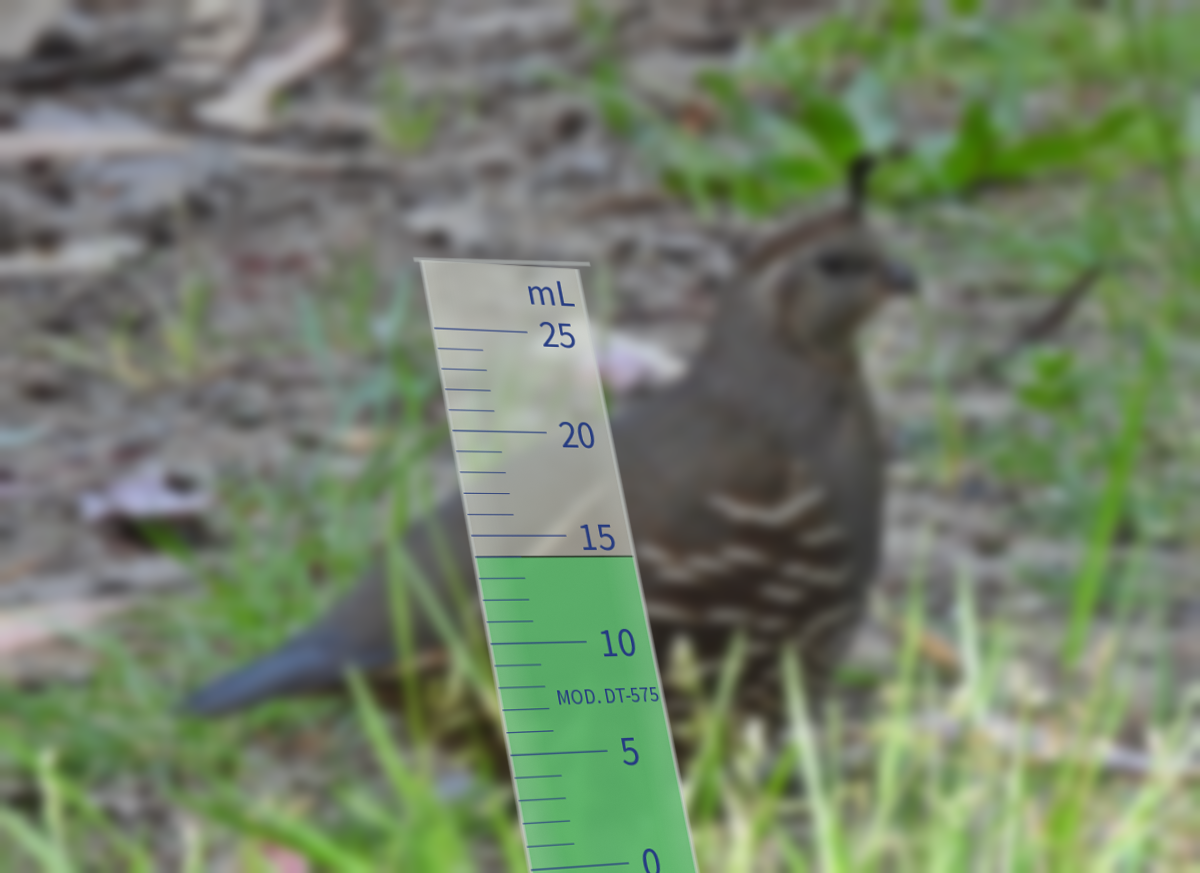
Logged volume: 14 (mL)
